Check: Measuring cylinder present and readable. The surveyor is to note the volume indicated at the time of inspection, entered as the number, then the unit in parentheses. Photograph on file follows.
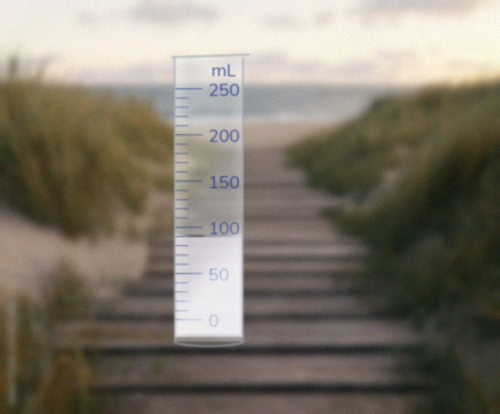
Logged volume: 90 (mL)
